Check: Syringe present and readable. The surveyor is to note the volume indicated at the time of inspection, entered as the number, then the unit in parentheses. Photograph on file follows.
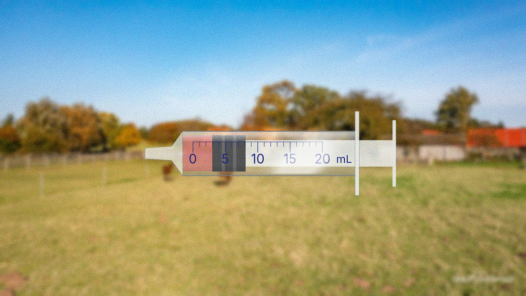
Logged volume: 3 (mL)
